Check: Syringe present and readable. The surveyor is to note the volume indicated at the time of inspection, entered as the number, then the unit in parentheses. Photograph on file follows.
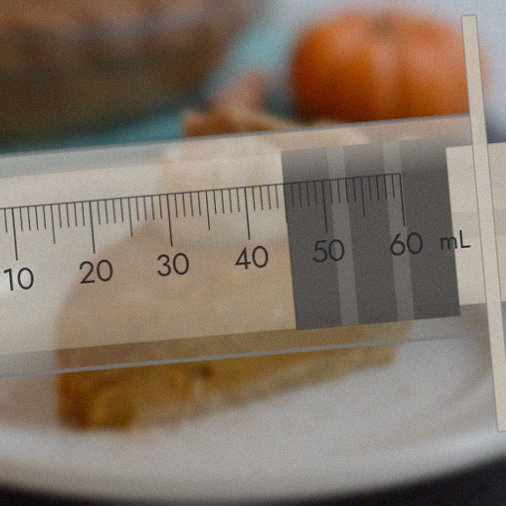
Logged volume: 45 (mL)
